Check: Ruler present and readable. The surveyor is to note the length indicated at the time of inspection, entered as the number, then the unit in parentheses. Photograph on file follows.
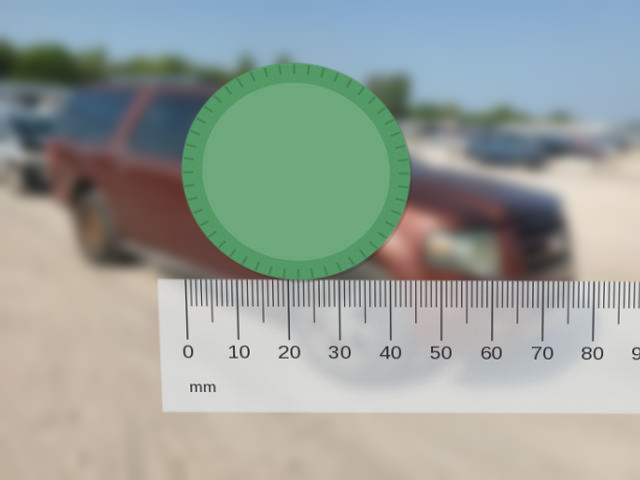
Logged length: 44 (mm)
